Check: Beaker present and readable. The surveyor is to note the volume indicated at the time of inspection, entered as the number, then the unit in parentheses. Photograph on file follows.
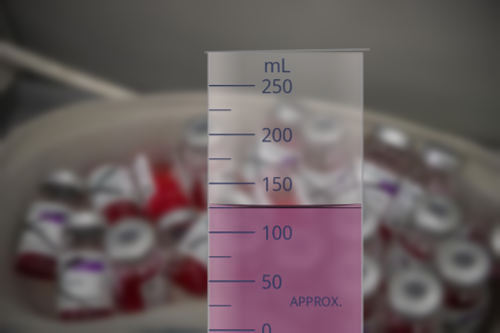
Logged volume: 125 (mL)
